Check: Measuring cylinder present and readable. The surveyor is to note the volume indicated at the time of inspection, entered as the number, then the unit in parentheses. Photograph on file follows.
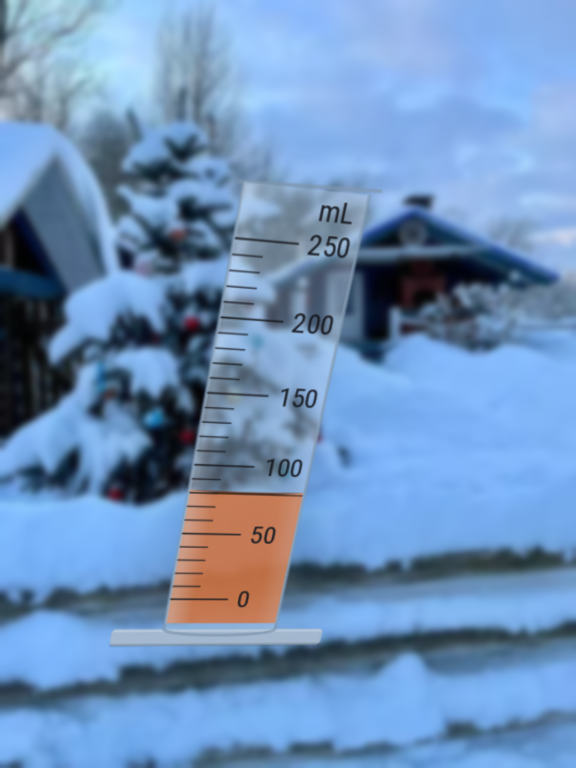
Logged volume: 80 (mL)
